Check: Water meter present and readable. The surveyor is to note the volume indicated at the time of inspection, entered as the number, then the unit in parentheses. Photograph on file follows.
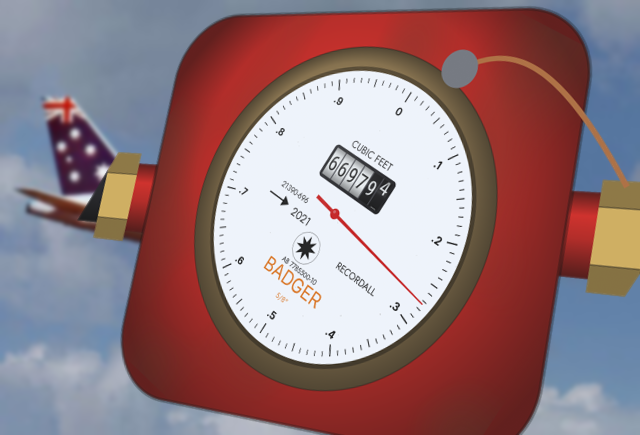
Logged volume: 669794.27 (ft³)
